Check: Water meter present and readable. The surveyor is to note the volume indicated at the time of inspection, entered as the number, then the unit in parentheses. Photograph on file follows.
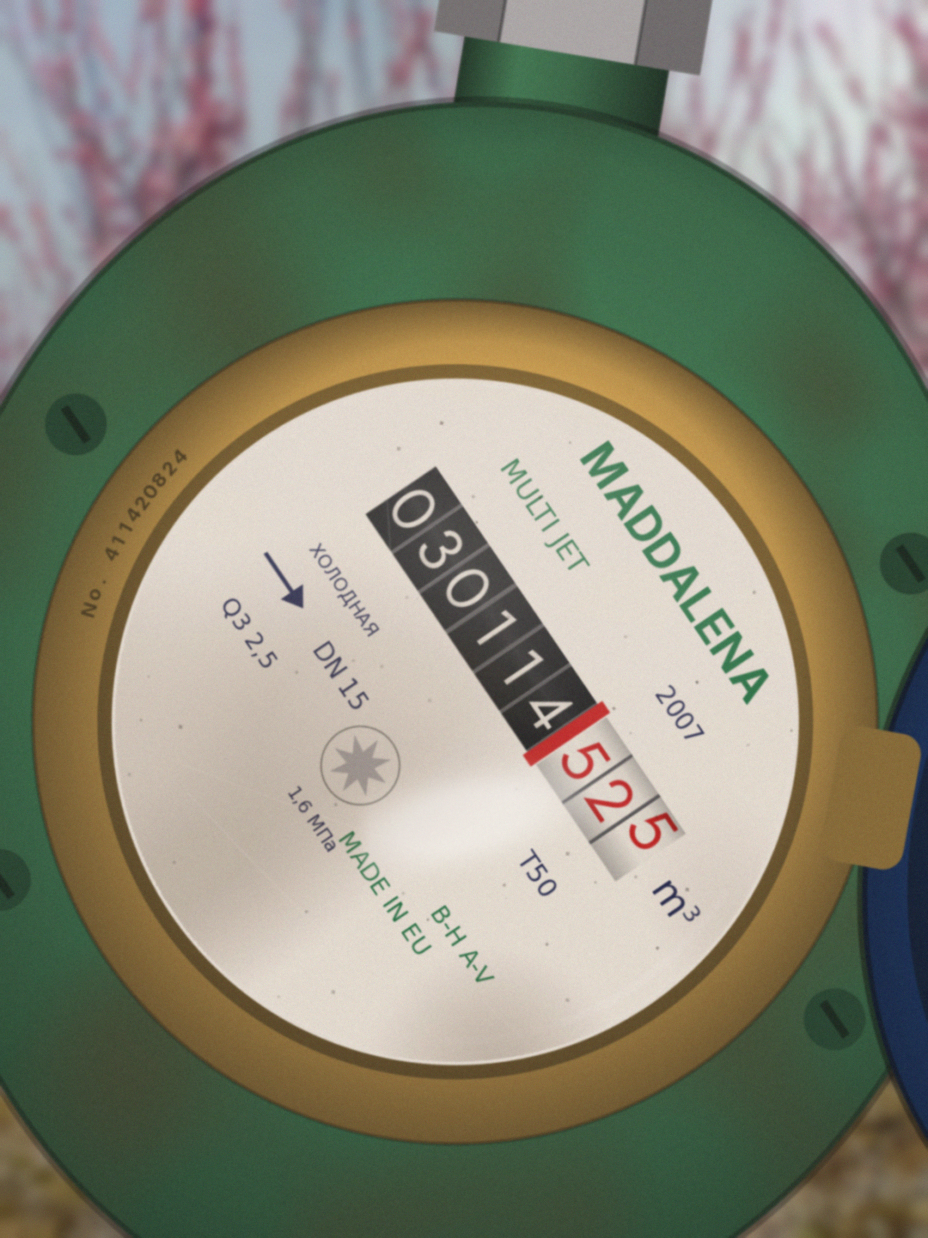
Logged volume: 30114.525 (m³)
